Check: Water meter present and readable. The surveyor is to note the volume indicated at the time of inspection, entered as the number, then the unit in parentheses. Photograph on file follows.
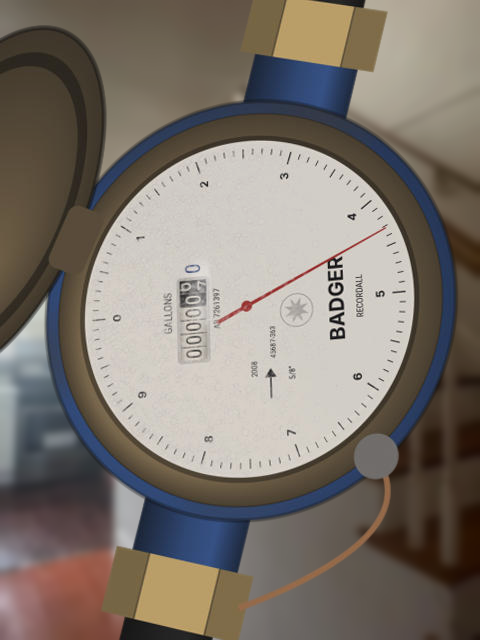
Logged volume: 64.3 (gal)
